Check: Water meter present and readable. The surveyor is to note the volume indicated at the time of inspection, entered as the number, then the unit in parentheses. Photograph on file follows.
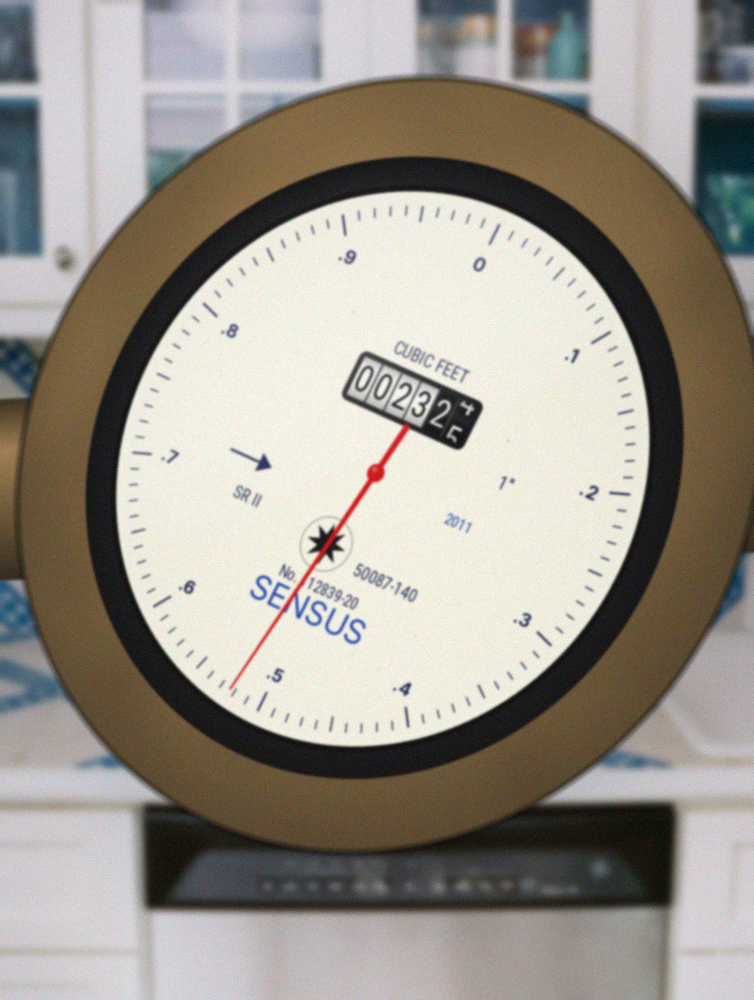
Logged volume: 2324.52 (ft³)
